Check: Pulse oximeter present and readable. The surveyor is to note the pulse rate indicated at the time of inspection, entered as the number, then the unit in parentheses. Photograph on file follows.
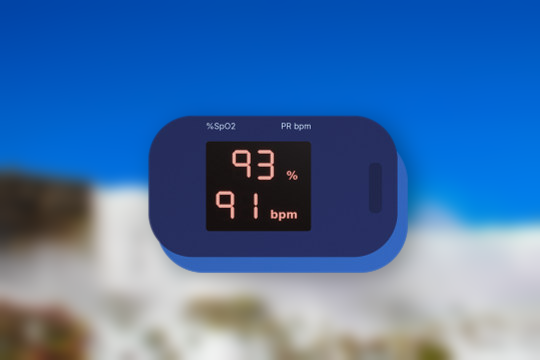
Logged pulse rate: 91 (bpm)
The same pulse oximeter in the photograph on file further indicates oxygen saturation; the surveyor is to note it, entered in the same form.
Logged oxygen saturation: 93 (%)
